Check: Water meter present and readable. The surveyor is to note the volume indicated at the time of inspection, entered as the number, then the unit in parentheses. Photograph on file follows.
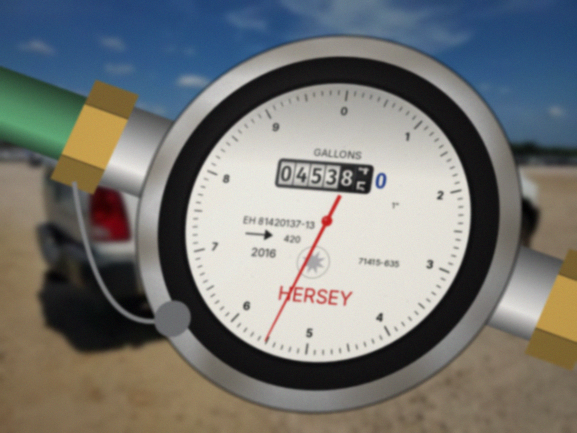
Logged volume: 453845.5 (gal)
